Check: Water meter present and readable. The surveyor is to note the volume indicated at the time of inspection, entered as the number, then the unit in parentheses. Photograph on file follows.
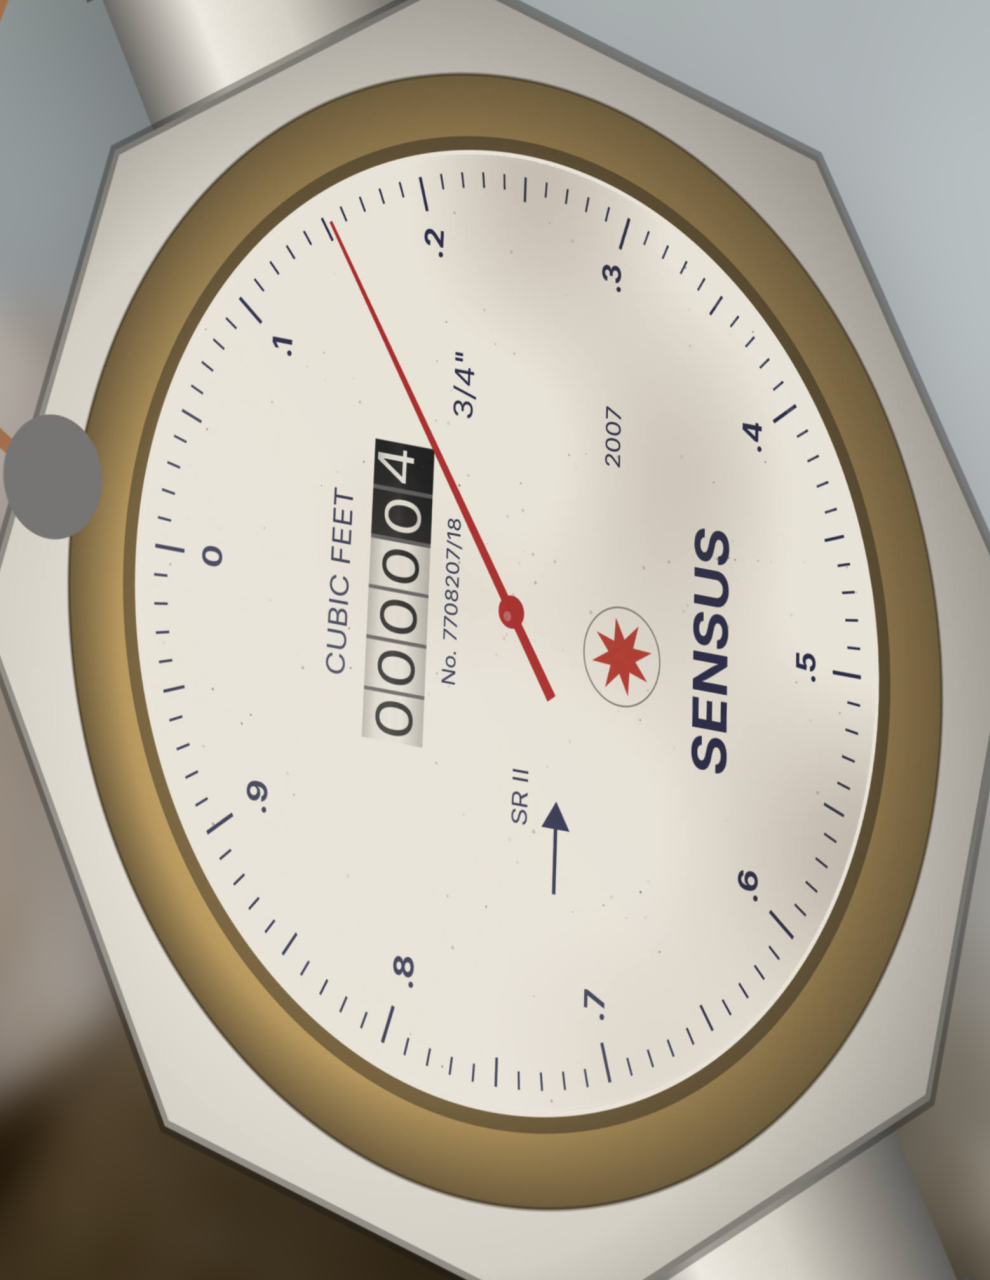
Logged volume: 4.15 (ft³)
